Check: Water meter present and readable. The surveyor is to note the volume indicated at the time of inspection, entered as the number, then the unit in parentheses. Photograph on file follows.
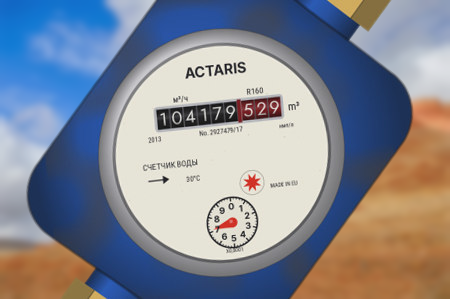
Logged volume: 104179.5297 (m³)
